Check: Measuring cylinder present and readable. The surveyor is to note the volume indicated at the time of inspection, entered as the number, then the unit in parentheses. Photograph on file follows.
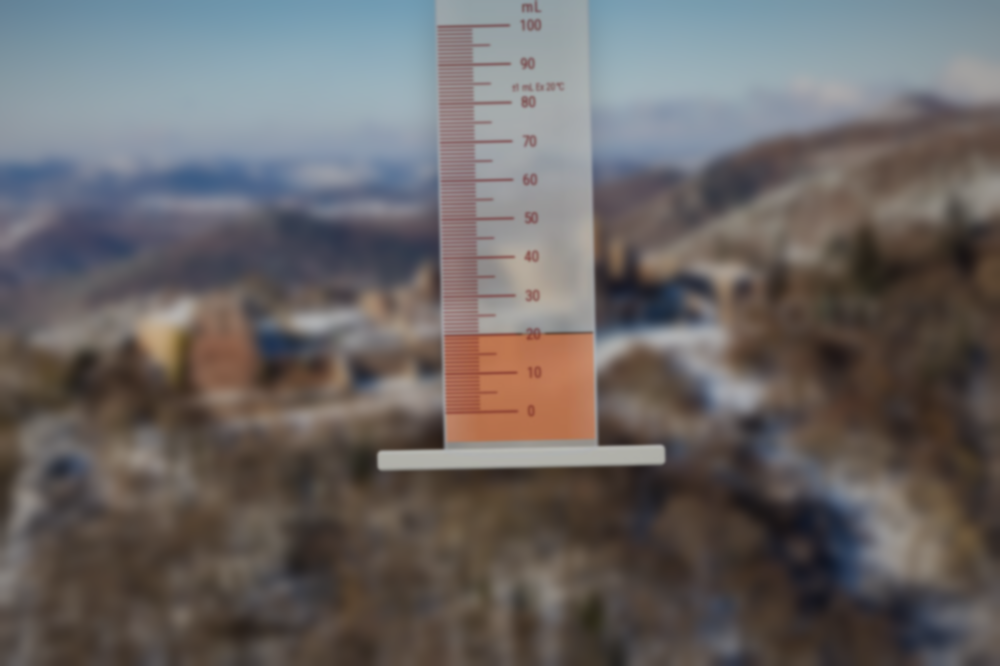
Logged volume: 20 (mL)
